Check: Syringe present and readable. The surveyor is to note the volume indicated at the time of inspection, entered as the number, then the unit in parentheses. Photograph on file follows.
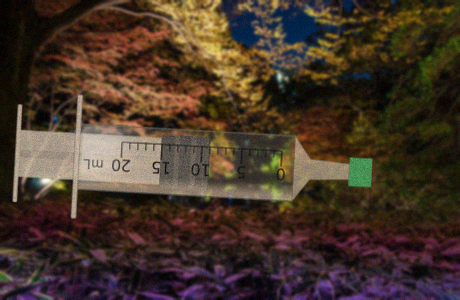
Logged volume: 9 (mL)
